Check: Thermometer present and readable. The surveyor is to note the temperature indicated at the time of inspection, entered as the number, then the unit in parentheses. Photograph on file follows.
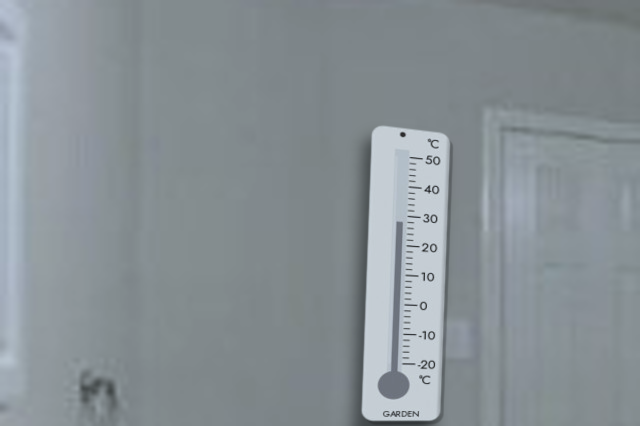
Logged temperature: 28 (°C)
